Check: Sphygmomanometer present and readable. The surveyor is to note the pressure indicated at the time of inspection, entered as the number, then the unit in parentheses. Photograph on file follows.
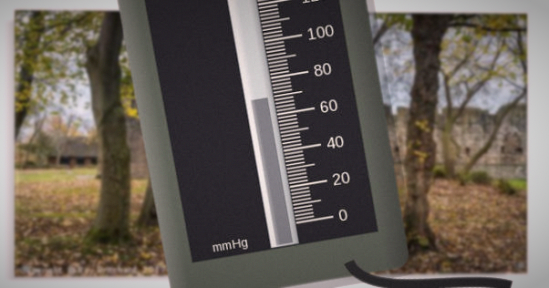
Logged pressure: 70 (mmHg)
